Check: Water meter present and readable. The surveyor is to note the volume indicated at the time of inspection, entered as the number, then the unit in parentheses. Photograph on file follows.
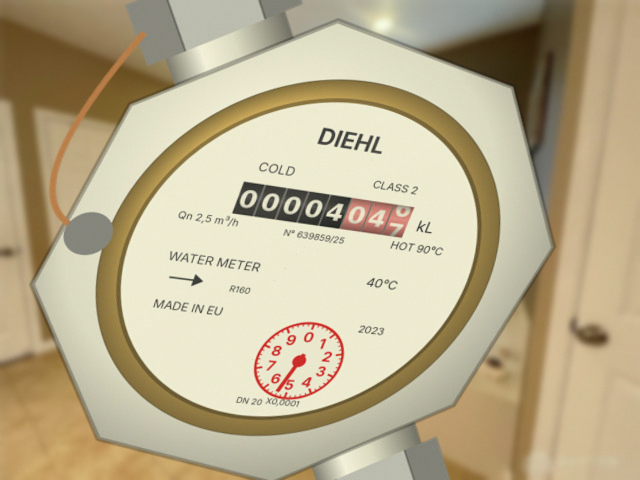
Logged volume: 4.0465 (kL)
